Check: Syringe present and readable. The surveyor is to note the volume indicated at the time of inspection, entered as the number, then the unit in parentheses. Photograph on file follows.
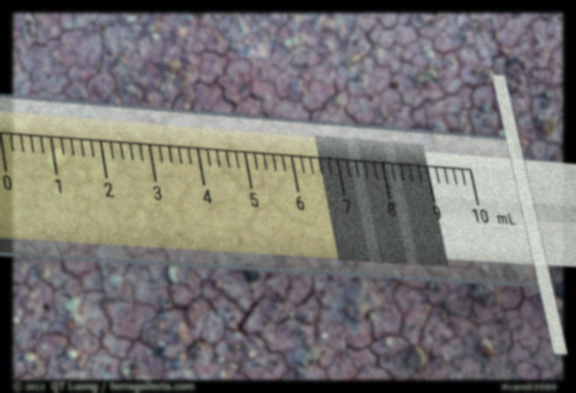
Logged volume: 6.6 (mL)
